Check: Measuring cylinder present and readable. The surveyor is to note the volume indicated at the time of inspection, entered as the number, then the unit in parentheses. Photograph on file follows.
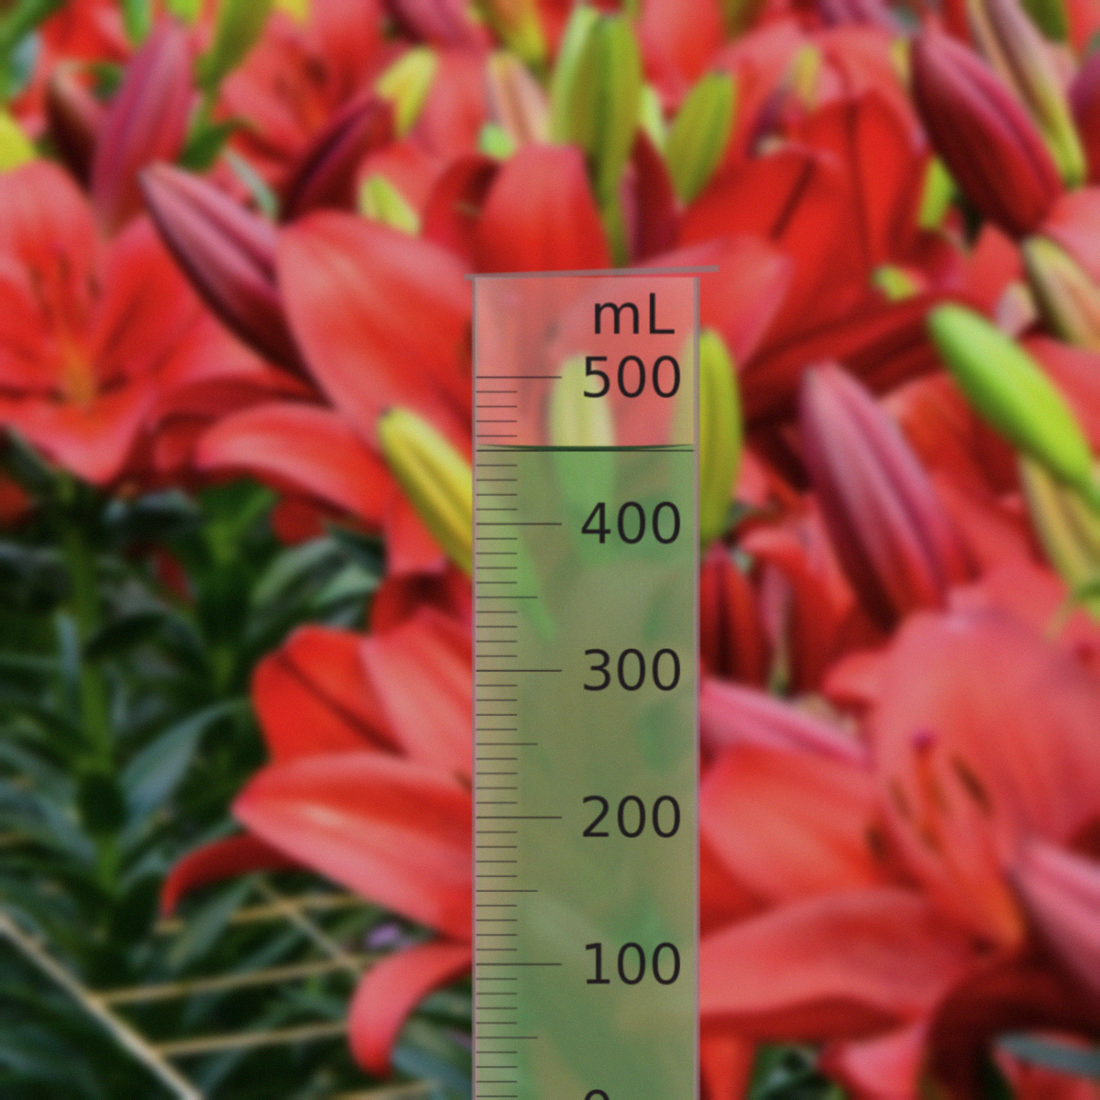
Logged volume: 450 (mL)
